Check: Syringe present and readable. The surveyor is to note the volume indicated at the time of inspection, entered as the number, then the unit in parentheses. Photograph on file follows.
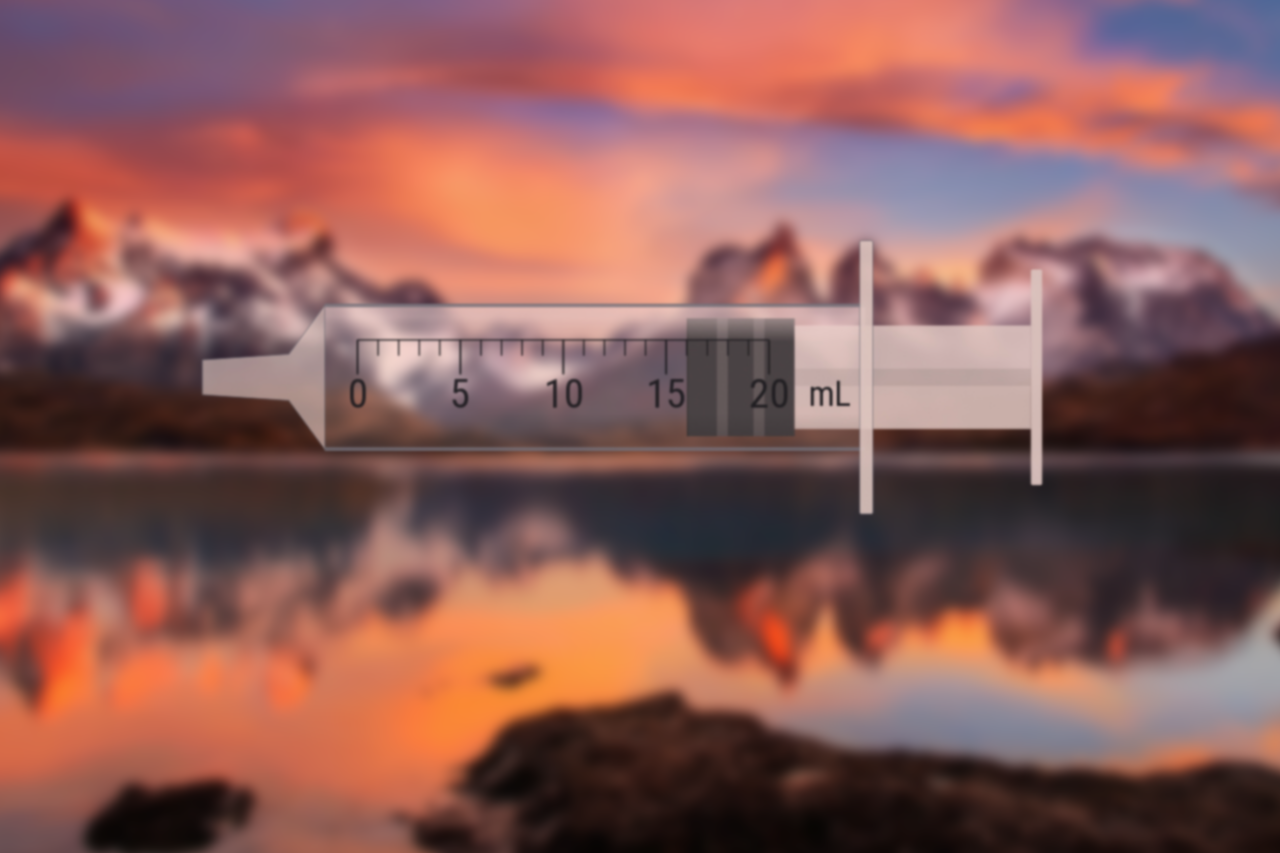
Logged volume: 16 (mL)
